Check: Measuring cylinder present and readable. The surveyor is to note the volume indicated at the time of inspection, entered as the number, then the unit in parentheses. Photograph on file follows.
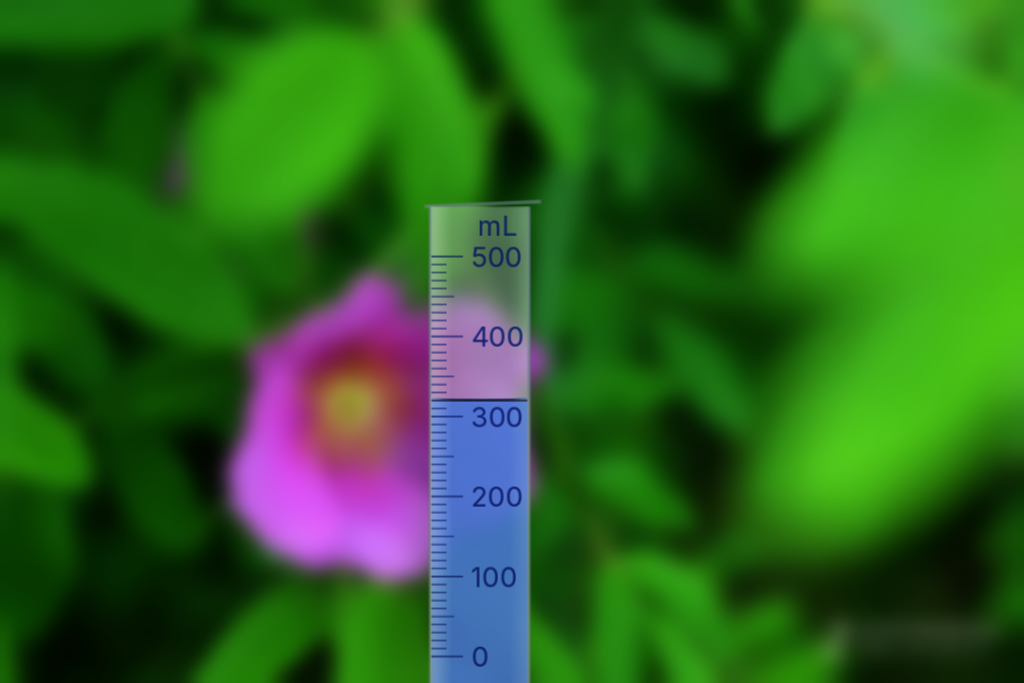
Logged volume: 320 (mL)
